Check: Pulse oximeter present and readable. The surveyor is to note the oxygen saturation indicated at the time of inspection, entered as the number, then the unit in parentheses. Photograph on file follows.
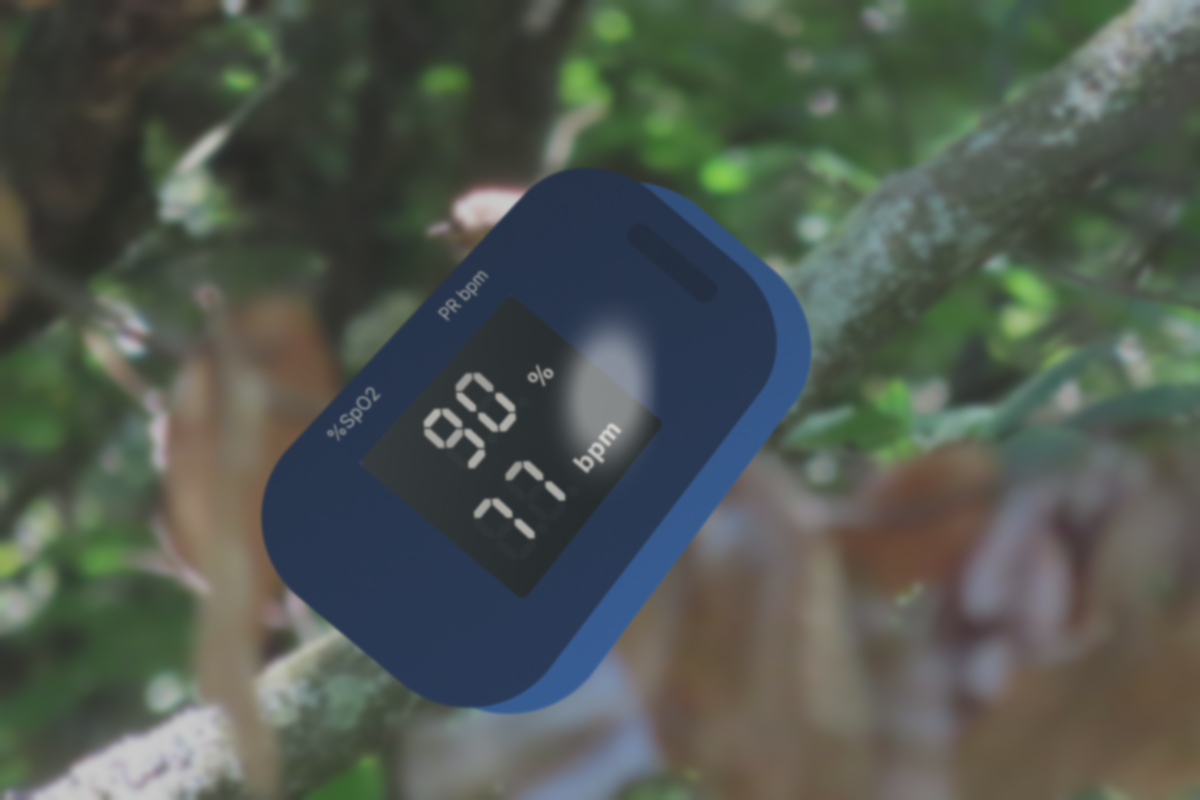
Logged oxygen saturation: 90 (%)
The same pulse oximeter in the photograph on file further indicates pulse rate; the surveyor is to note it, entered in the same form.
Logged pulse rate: 77 (bpm)
